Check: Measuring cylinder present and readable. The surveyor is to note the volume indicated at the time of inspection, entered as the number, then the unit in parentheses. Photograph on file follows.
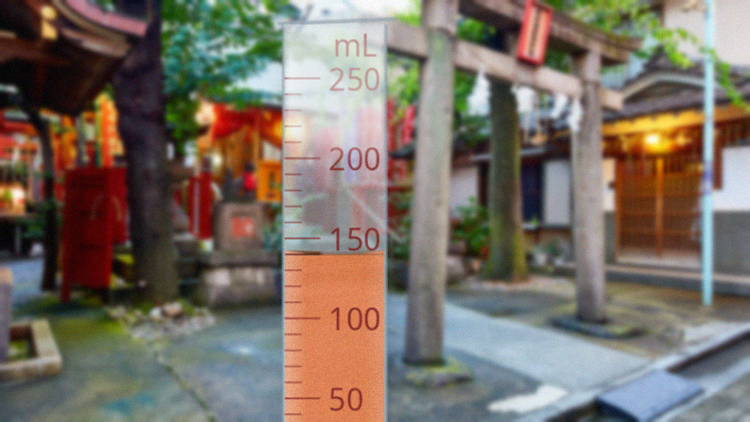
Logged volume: 140 (mL)
